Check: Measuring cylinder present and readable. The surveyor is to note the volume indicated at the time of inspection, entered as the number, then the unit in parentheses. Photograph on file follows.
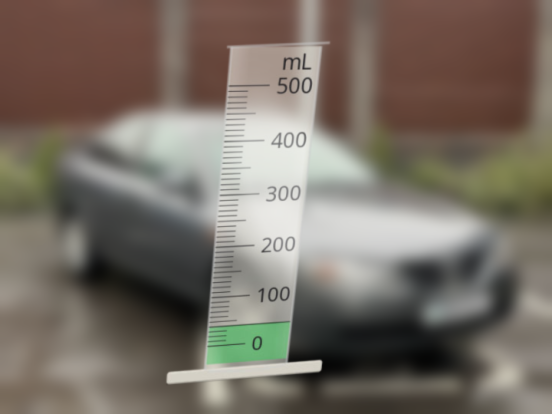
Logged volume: 40 (mL)
